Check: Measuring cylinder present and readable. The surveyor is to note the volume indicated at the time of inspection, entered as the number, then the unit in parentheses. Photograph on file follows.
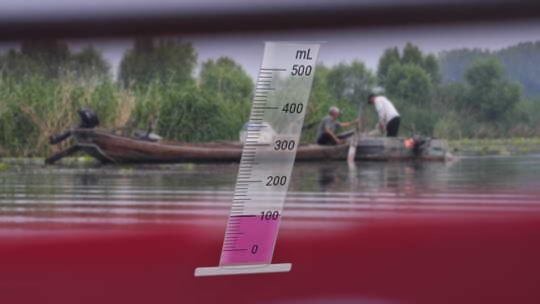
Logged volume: 100 (mL)
